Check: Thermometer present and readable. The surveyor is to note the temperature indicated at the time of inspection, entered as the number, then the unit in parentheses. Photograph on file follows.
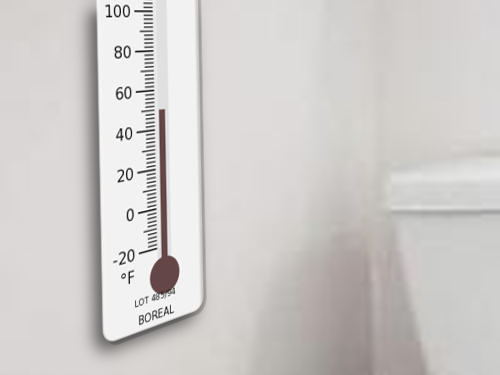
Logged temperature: 50 (°F)
